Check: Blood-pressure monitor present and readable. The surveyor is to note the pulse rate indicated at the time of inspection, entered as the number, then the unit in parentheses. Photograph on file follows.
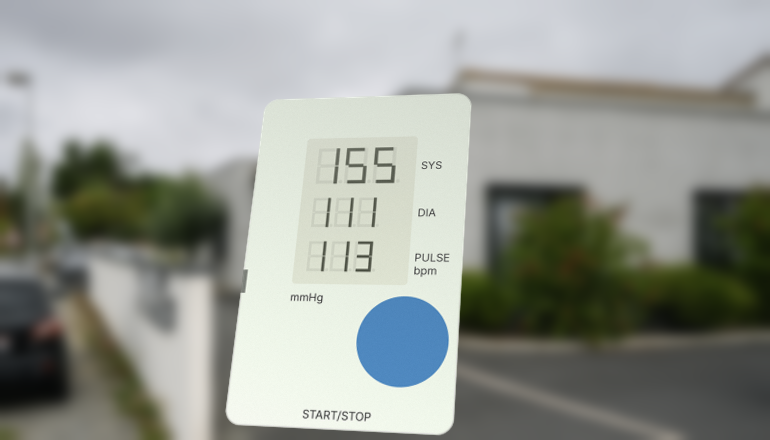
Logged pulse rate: 113 (bpm)
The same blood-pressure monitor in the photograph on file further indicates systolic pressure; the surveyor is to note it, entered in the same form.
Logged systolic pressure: 155 (mmHg)
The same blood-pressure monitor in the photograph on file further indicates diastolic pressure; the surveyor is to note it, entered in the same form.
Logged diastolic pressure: 111 (mmHg)
